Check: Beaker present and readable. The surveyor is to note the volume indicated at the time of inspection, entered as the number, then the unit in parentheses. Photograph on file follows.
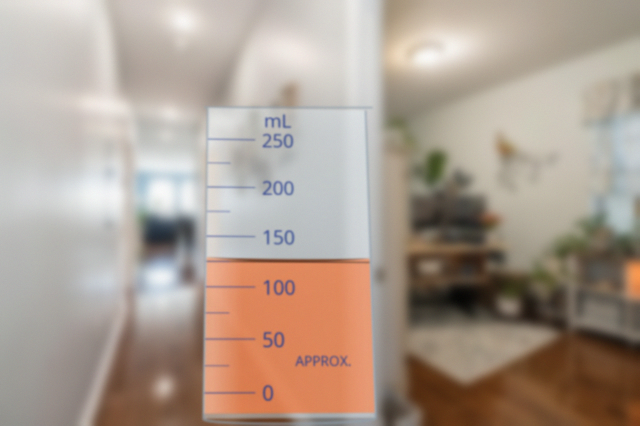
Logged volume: 125 (mL)
